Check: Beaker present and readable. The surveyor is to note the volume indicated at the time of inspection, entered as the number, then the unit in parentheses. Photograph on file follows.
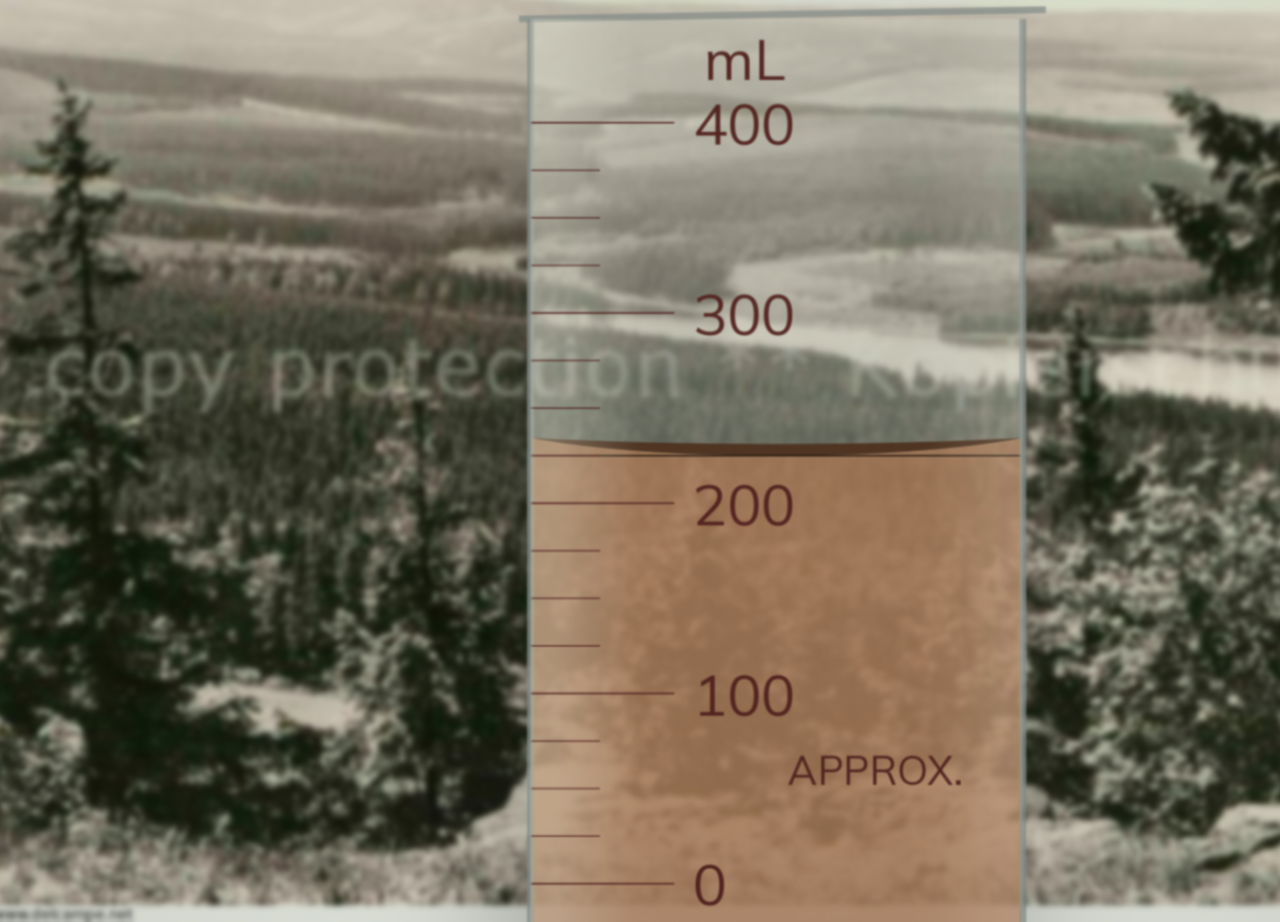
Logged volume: 225 (mL)
